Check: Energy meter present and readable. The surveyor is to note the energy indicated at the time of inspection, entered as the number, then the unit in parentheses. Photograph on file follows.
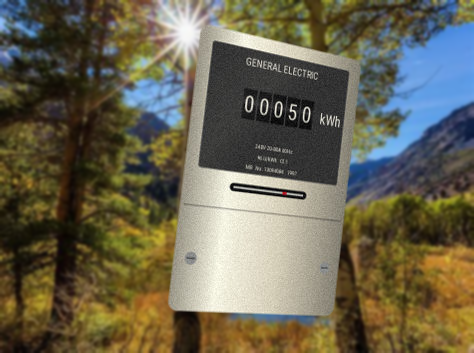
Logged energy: 50 (kWh)
